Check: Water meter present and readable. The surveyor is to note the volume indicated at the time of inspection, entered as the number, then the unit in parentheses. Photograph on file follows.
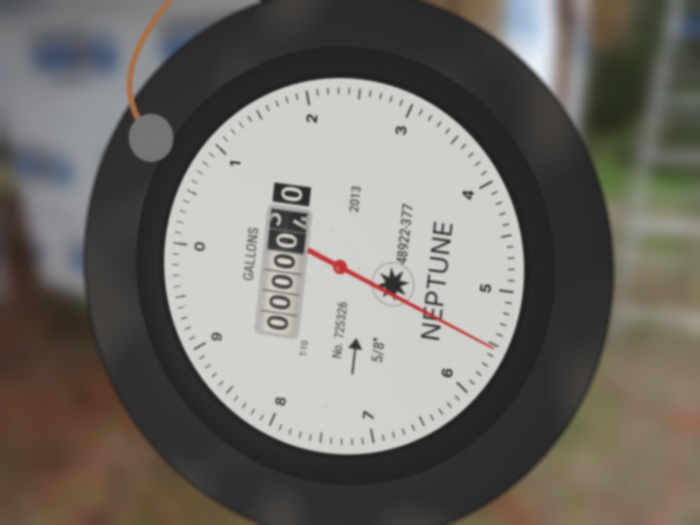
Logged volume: 35.5 (gal)
